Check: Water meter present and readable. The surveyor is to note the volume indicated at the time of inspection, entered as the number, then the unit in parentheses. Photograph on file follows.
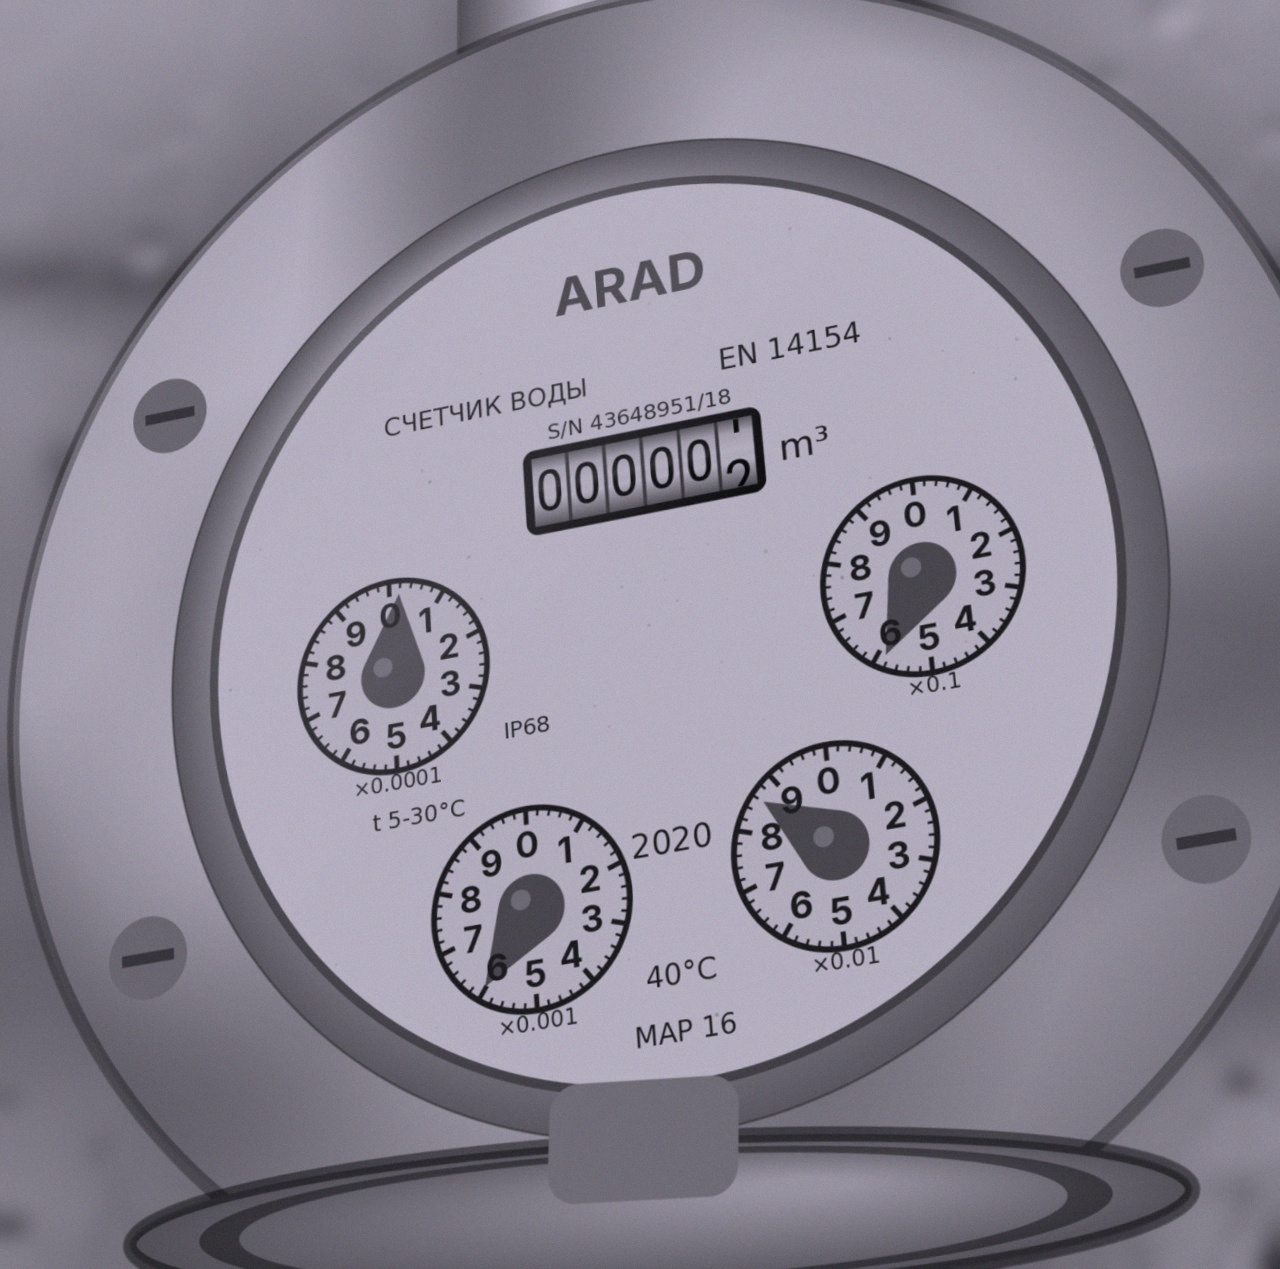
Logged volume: 1.5860 (m³)
